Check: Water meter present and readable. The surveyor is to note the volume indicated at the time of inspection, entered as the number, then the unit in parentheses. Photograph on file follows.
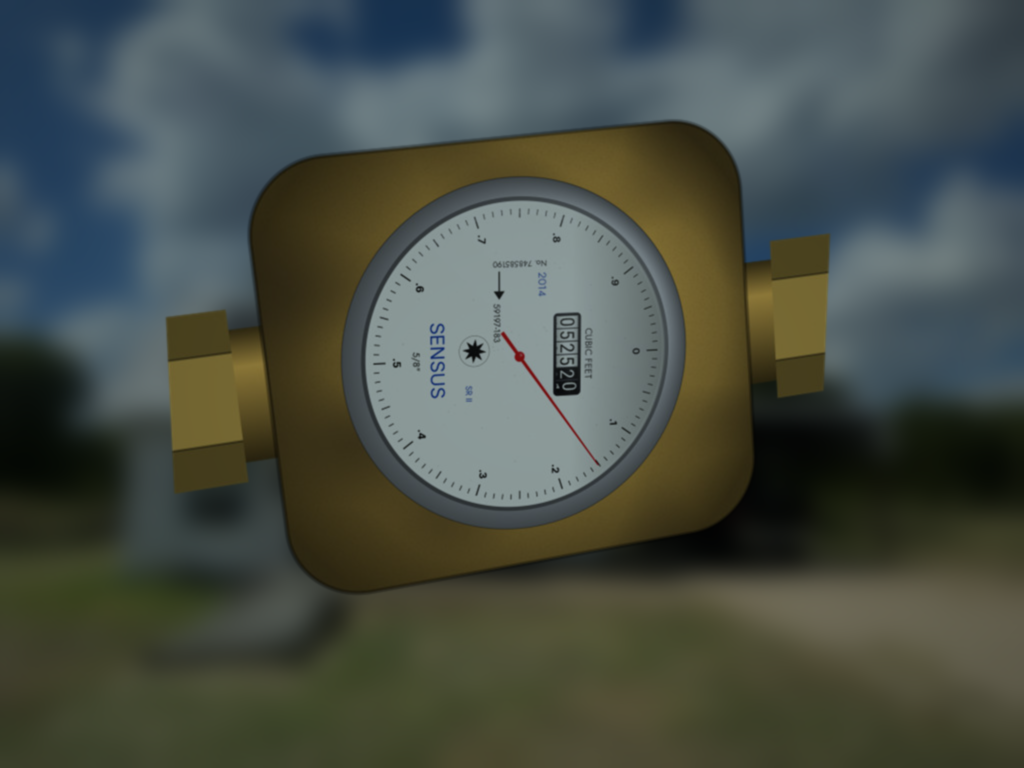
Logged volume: 52520.15 (ft³)
